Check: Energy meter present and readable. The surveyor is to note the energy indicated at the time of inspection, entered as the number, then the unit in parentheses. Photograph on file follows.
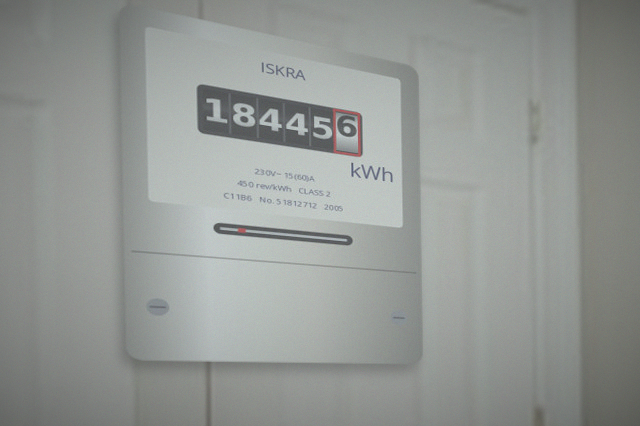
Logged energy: 18445.6 (kWh)
